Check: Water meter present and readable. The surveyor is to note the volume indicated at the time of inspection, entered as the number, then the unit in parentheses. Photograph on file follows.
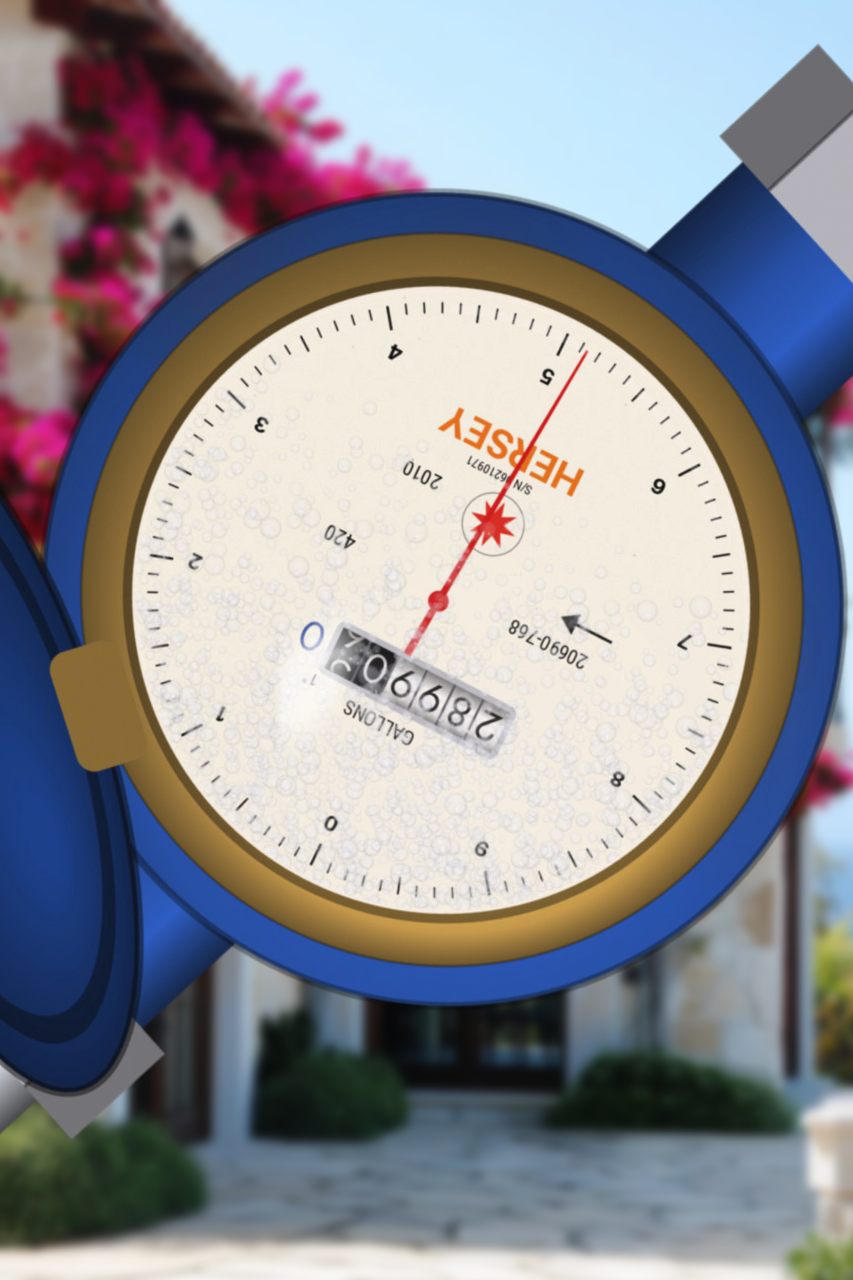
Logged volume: 2899055.1 (gal)
